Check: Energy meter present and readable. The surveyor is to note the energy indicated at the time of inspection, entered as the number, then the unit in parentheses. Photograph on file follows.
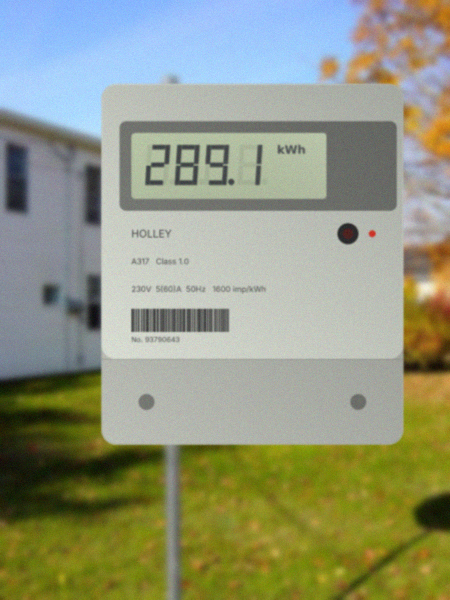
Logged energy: 289.1 (kWh)
